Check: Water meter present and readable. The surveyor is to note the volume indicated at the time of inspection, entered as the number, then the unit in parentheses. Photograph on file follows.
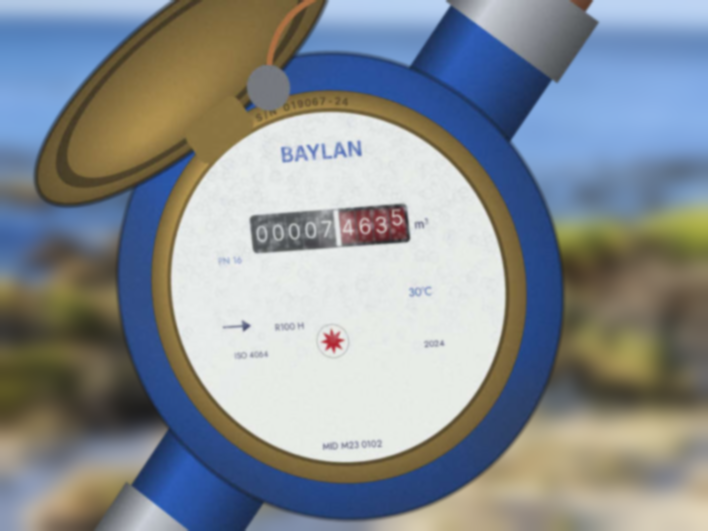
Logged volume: 7.4635 (m³)
